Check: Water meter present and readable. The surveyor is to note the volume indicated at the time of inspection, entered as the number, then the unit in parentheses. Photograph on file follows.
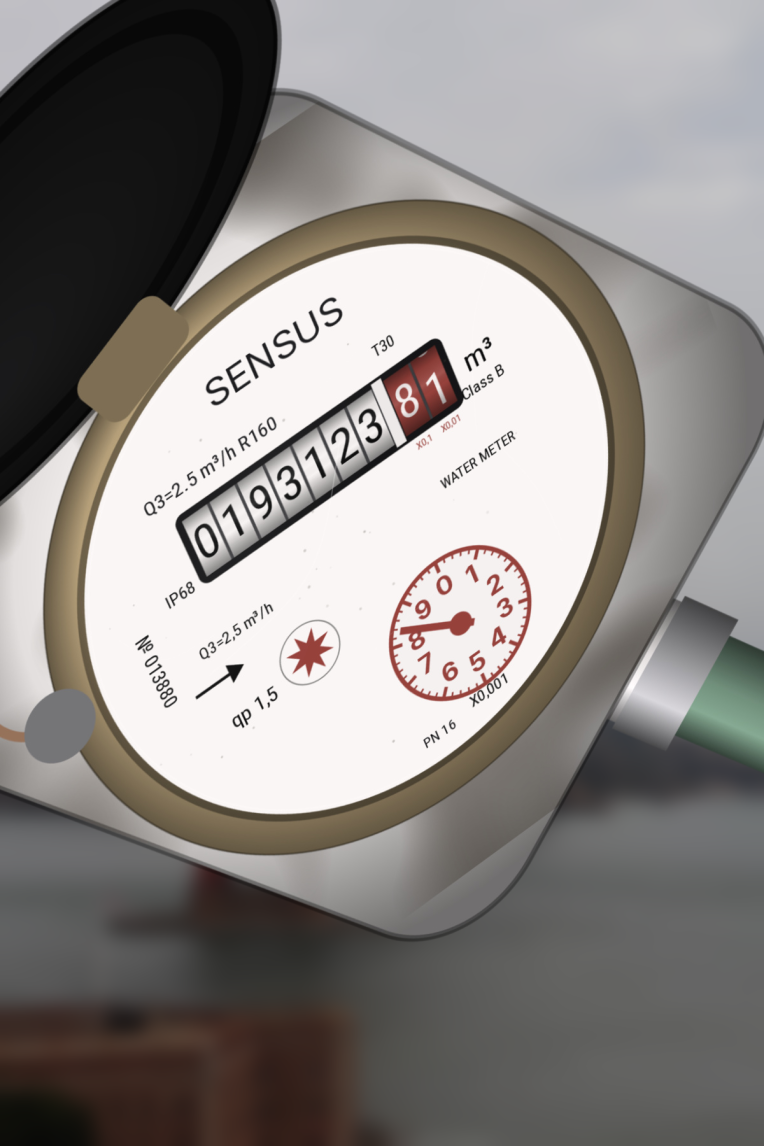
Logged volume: 193123.808 (m³)
